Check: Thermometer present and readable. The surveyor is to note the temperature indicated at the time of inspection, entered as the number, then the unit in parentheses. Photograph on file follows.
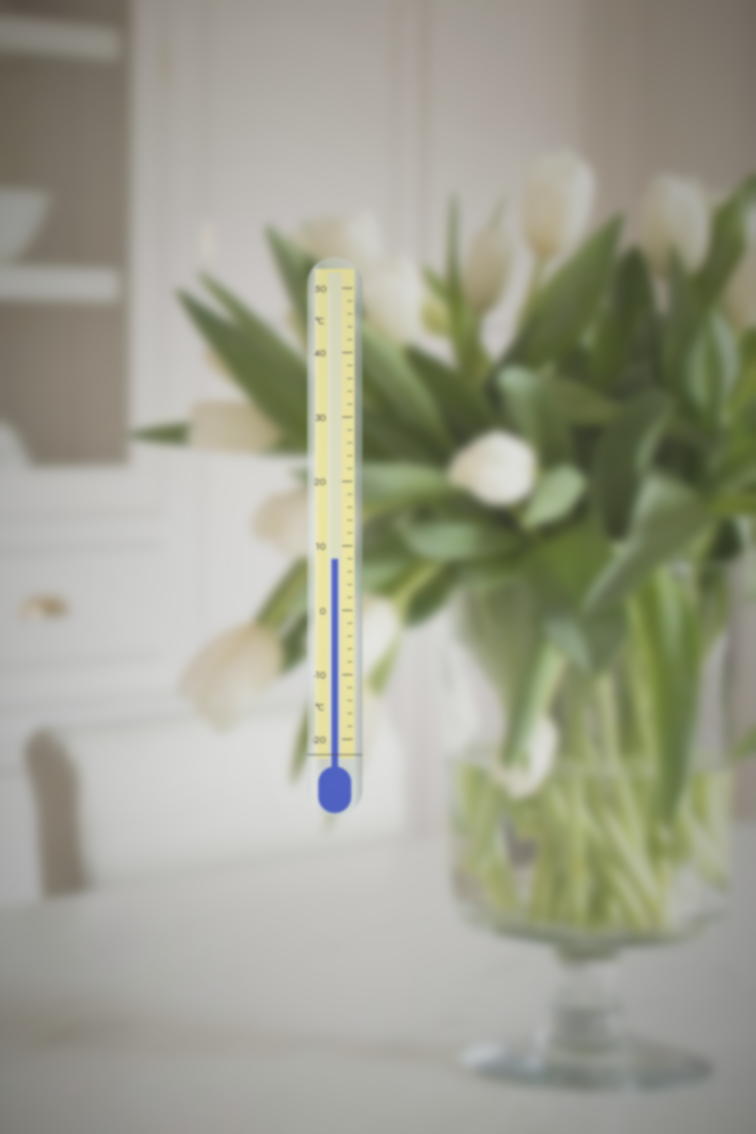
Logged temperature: 8 (°C)
